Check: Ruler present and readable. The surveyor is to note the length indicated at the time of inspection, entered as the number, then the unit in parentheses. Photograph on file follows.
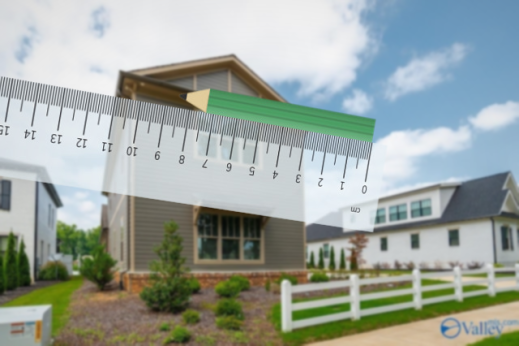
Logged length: 8.5 (cm)
